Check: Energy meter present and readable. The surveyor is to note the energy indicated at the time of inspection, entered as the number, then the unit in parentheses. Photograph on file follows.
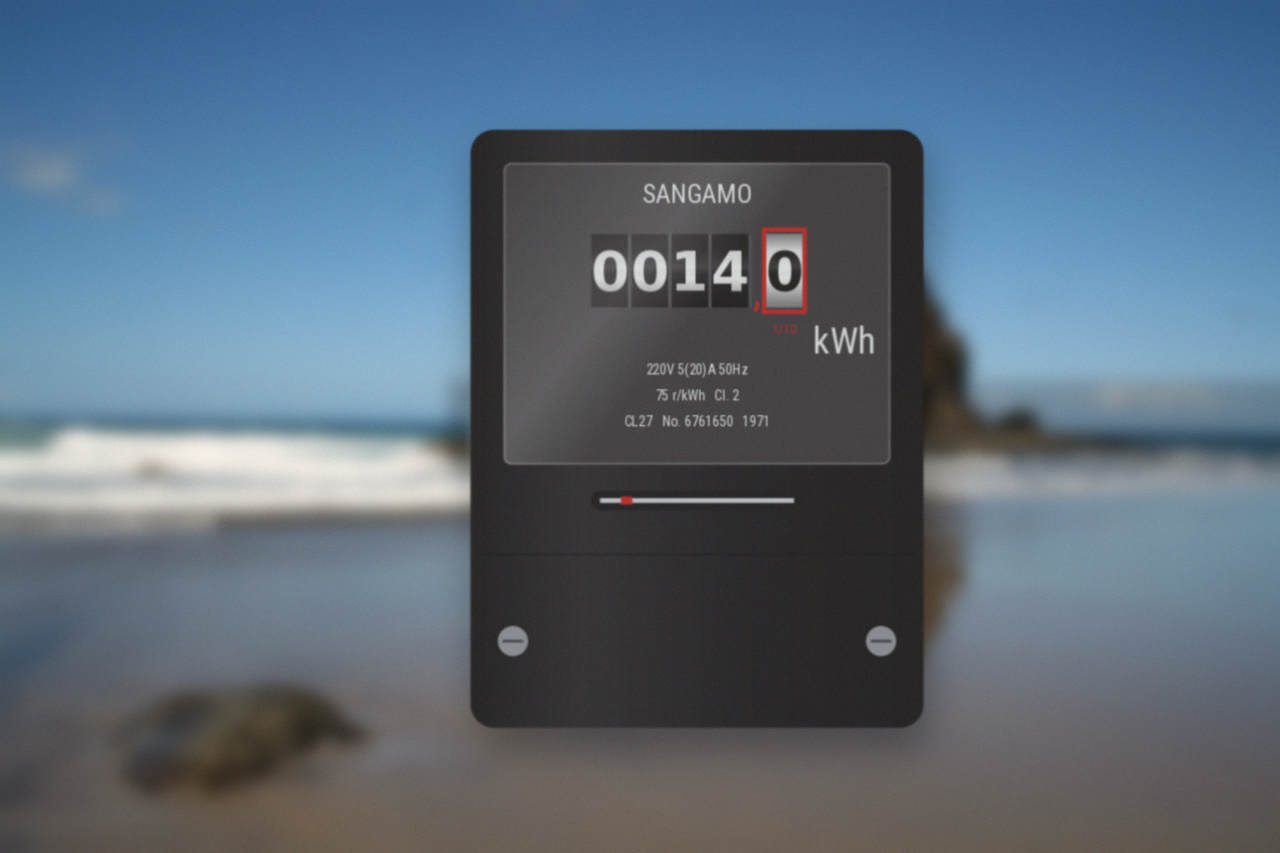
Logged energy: 14.0 (kWh)
